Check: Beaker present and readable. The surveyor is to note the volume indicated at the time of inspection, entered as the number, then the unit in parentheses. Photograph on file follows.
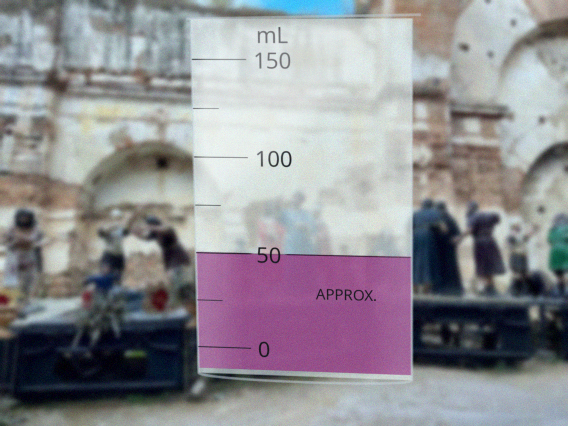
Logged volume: 50 (mL)
